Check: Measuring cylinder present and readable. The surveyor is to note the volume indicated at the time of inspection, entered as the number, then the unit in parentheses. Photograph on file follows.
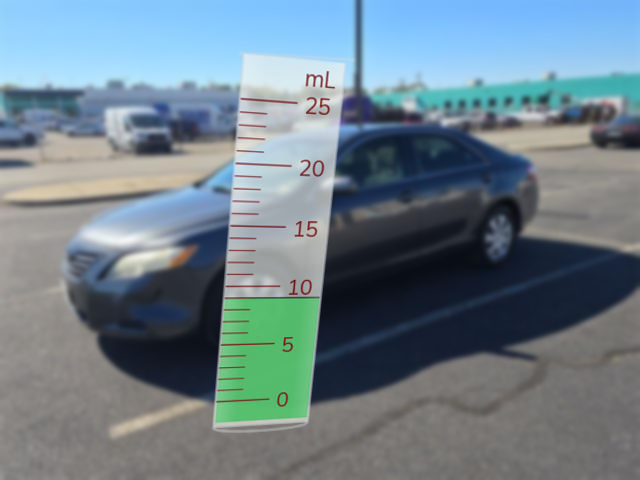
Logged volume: 9 (mL)
